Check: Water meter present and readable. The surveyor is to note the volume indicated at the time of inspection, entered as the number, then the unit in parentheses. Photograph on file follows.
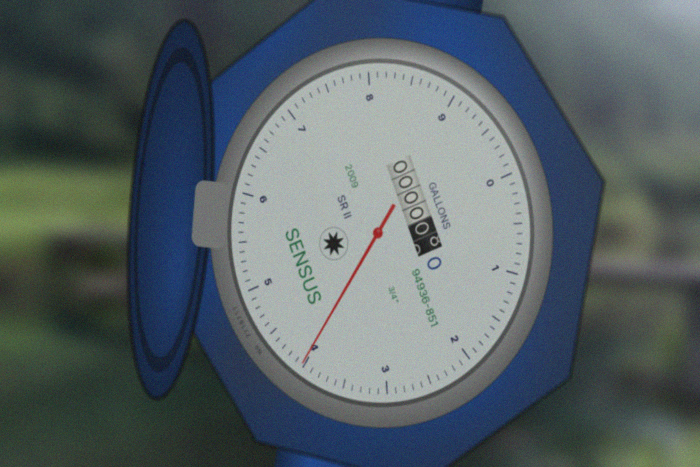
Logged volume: 84.0 (gal)
